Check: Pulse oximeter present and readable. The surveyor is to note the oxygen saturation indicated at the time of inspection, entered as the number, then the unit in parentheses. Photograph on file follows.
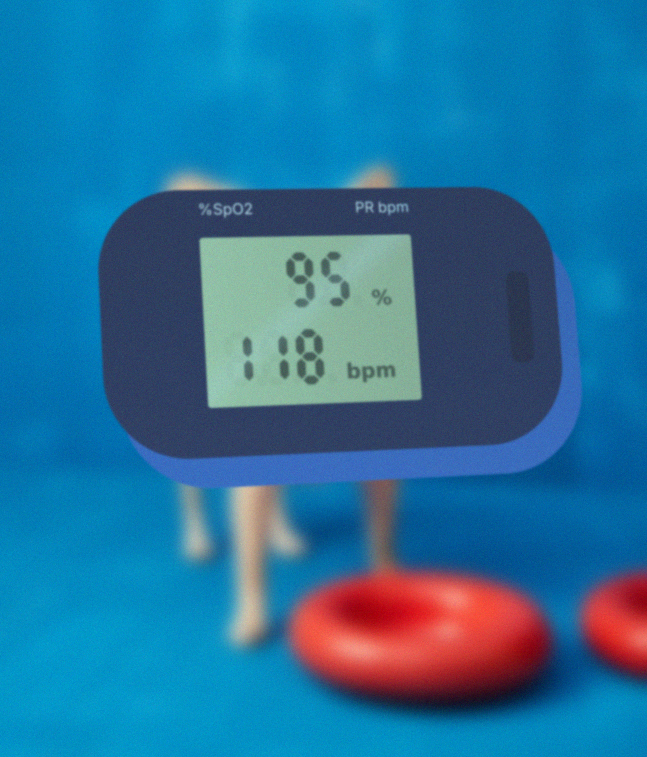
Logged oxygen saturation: 95 (%)
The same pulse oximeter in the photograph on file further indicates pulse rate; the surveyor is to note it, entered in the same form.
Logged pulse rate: 118 (bpm)
